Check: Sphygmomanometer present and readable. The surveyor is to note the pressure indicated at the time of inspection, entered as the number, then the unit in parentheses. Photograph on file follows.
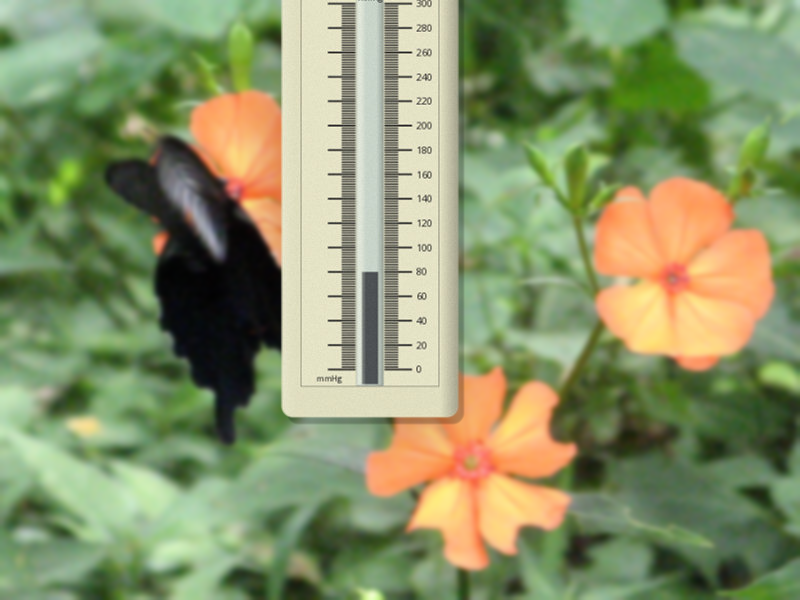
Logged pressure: 80 (mmHg)
